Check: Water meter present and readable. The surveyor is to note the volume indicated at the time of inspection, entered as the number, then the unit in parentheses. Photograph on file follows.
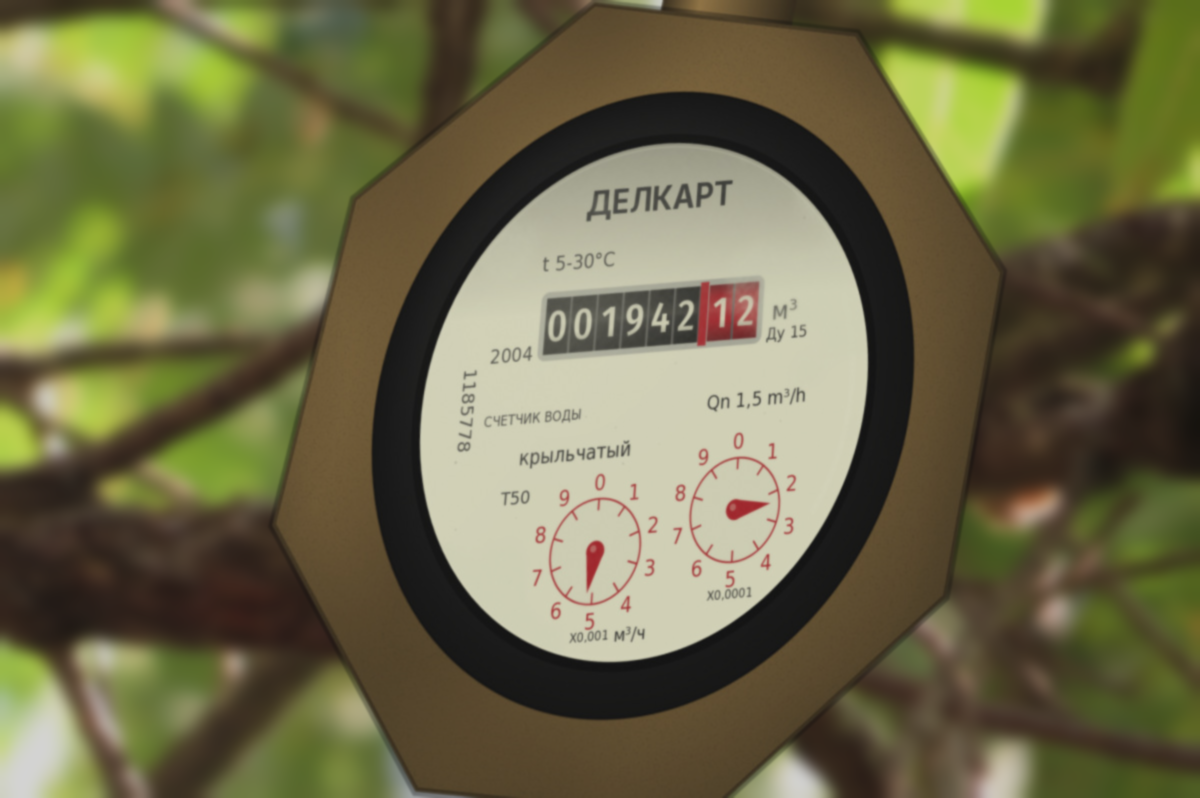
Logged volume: 1942.1252 (m³)
